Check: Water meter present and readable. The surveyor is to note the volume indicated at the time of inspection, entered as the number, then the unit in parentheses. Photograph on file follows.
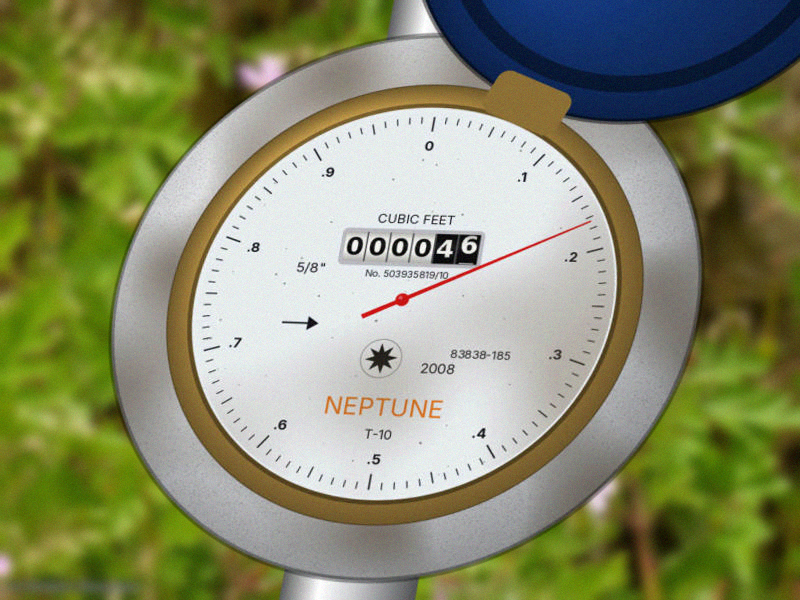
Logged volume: 46.17 (ft³)
